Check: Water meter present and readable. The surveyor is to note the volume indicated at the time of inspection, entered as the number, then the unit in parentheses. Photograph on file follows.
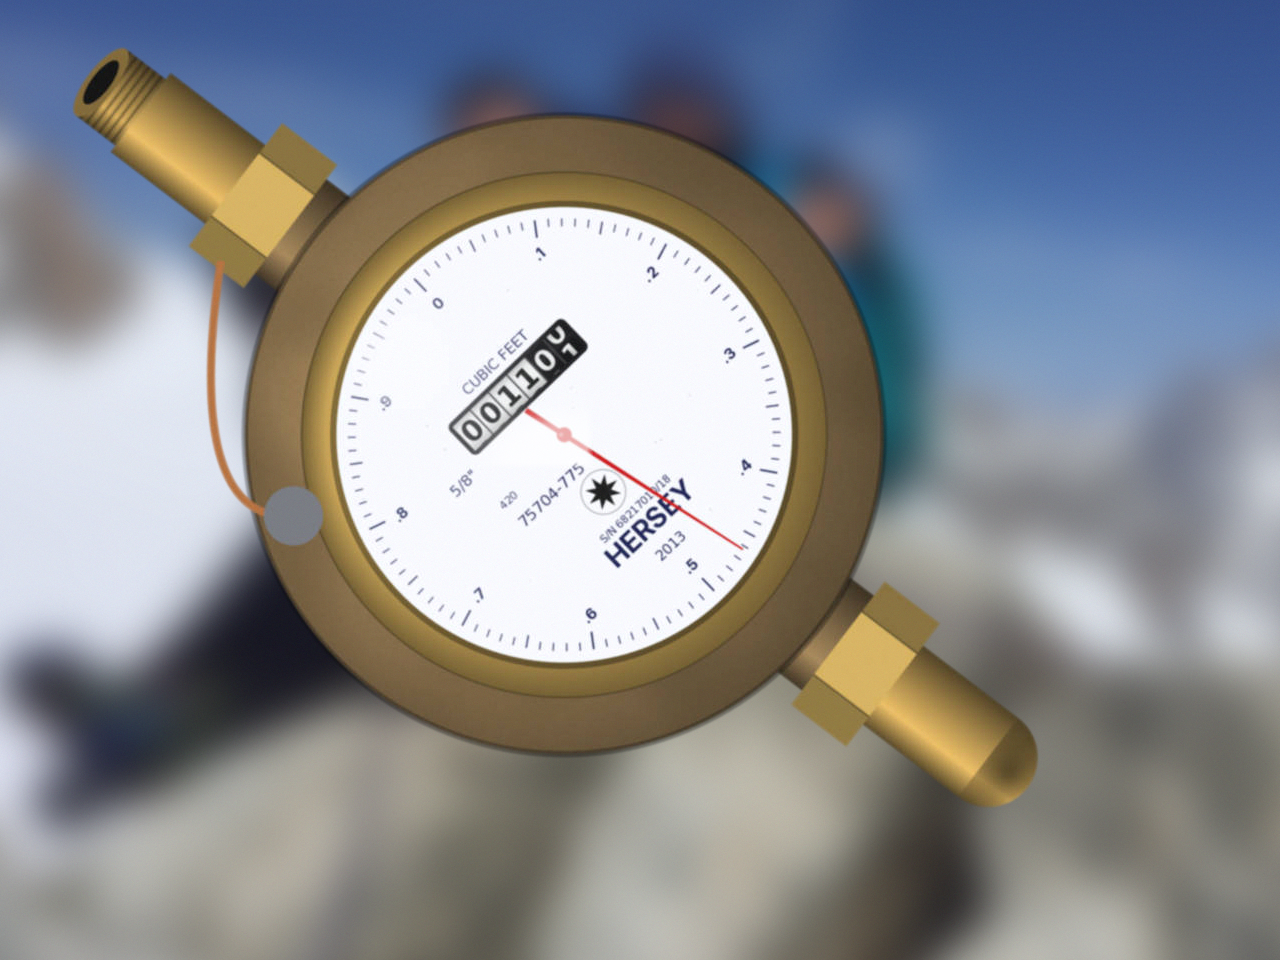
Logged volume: 1100.46 (ft³)
